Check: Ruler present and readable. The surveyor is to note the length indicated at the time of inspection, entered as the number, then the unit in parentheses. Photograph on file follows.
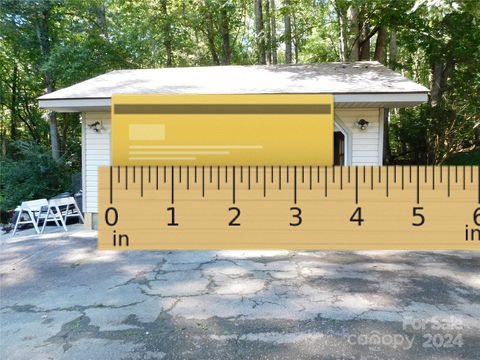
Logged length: 3.625 (in)
